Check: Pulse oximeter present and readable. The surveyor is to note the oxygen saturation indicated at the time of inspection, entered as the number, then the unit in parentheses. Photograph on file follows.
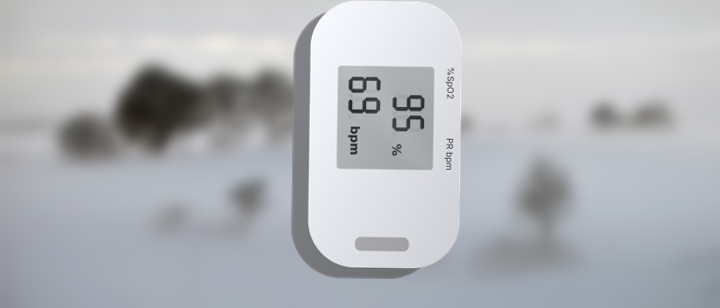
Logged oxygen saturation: 95 (%)
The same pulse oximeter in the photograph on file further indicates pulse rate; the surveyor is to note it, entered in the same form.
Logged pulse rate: 69 (bpm)
